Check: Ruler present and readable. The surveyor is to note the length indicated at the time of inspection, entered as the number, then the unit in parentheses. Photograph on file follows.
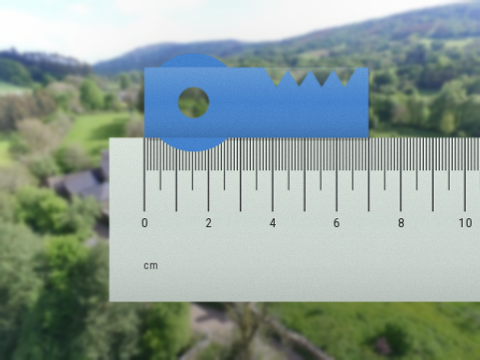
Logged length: 7 (cm)
